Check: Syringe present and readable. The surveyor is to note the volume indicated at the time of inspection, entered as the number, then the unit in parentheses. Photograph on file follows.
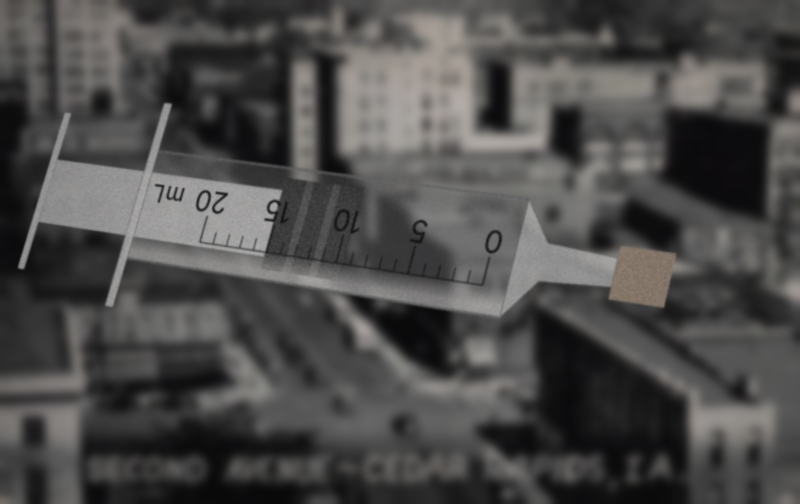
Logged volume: 9.5 (mL)
